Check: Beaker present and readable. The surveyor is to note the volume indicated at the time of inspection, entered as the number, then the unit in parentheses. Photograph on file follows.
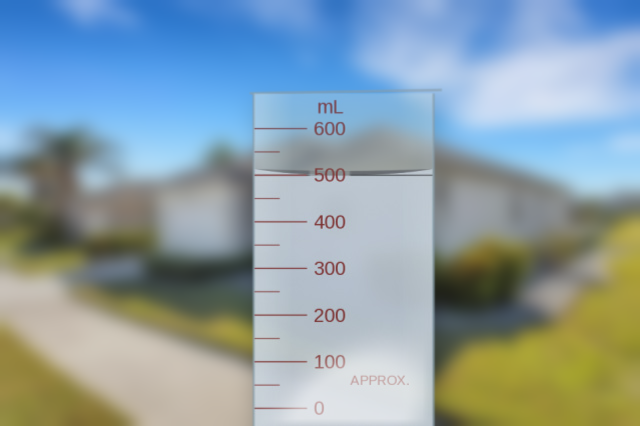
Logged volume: 500 (mL)
